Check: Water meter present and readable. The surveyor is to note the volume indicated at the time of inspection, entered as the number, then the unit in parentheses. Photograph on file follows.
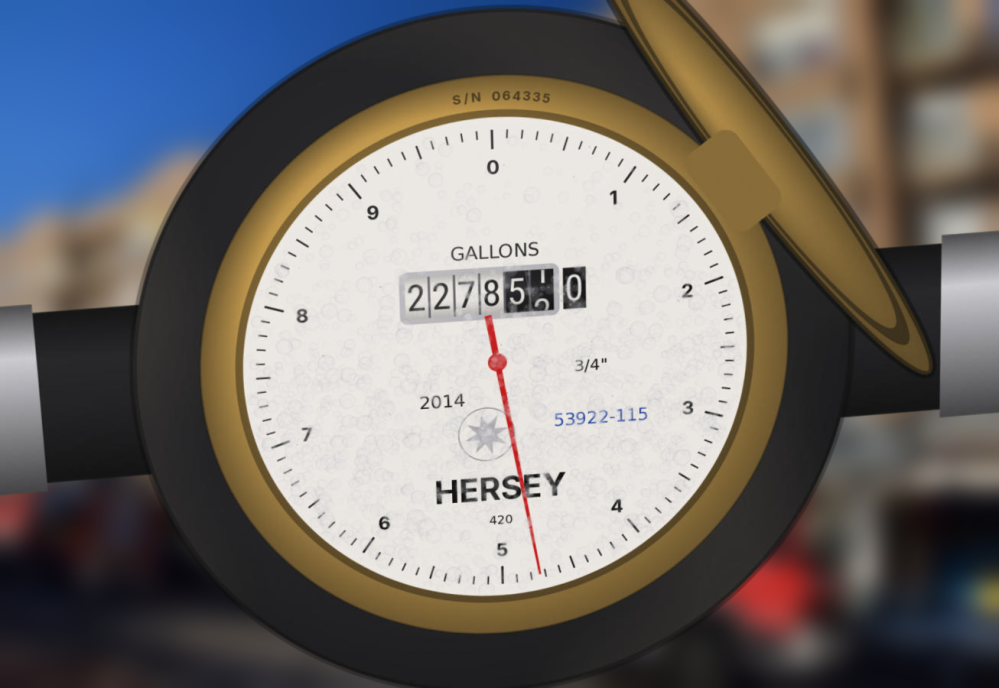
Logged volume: 2278514.7 (gal)
